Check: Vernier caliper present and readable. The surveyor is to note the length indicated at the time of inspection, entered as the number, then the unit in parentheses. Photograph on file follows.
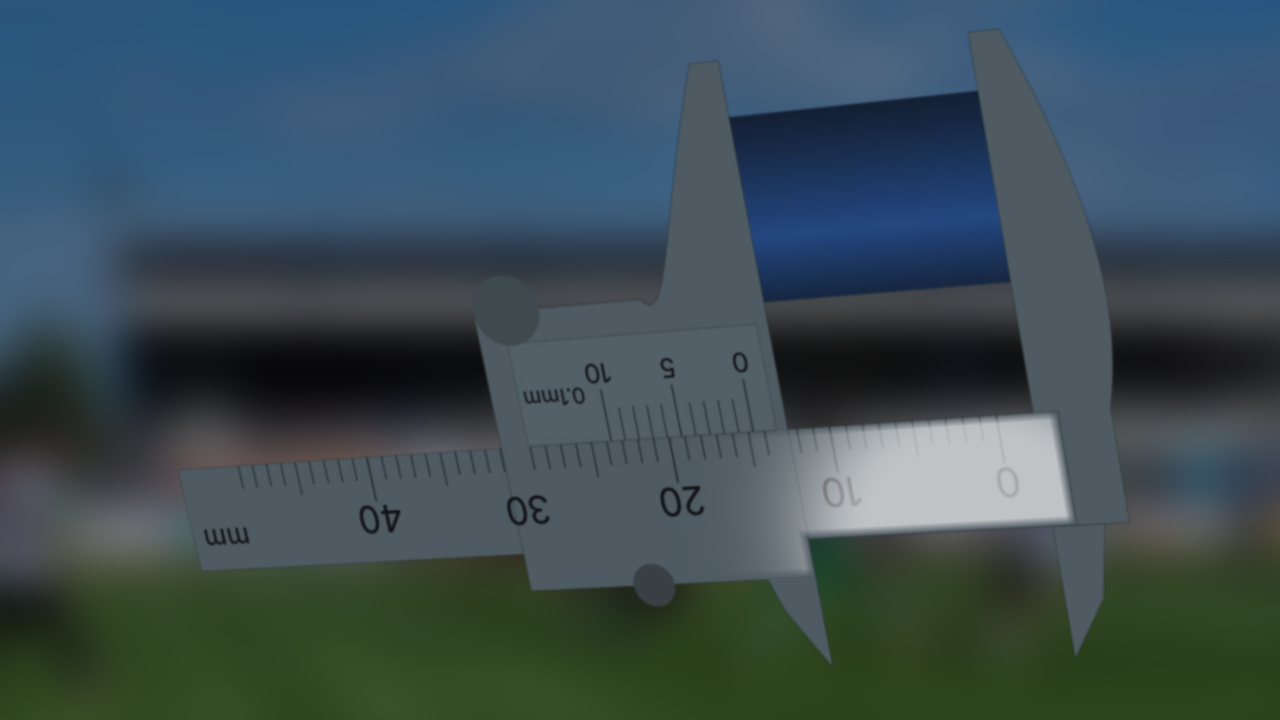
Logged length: 14.7 (mm)
